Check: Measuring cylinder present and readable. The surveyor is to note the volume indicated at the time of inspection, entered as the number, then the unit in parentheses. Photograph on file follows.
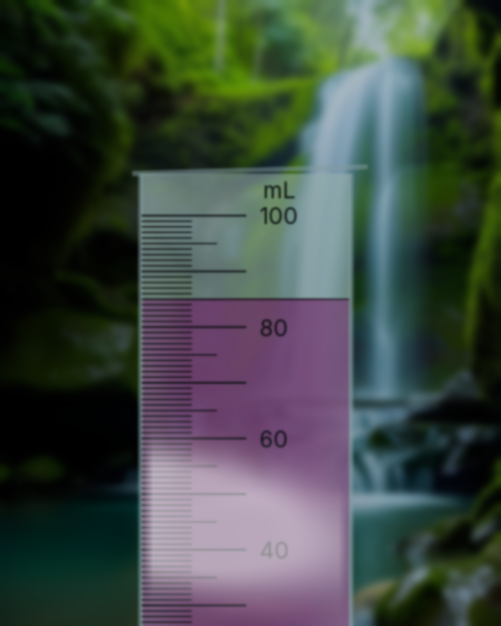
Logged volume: 85 (mL)
